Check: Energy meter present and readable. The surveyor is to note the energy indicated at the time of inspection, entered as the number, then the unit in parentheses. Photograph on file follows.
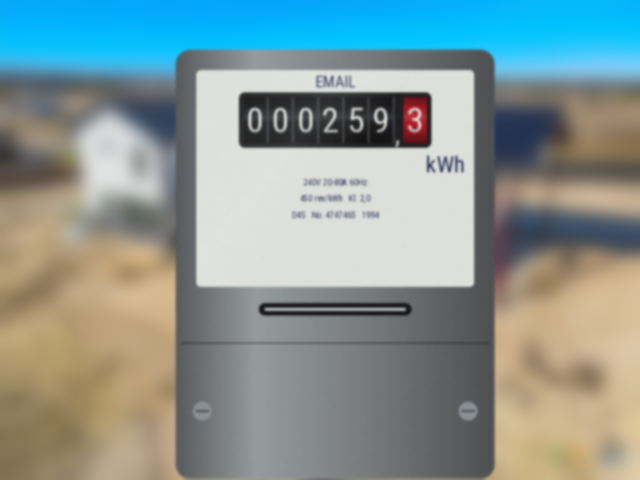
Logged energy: 259.3 (kWh)
